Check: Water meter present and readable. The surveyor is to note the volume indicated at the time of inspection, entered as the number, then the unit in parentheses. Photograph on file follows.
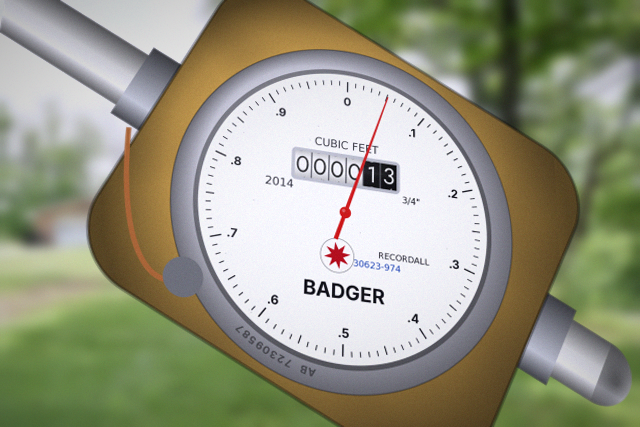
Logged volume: 13.05 (ft³)
